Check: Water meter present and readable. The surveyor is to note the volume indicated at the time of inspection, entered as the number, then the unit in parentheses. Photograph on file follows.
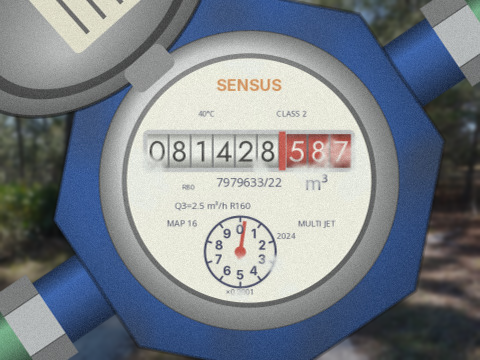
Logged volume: 81428.5870 (m³)
